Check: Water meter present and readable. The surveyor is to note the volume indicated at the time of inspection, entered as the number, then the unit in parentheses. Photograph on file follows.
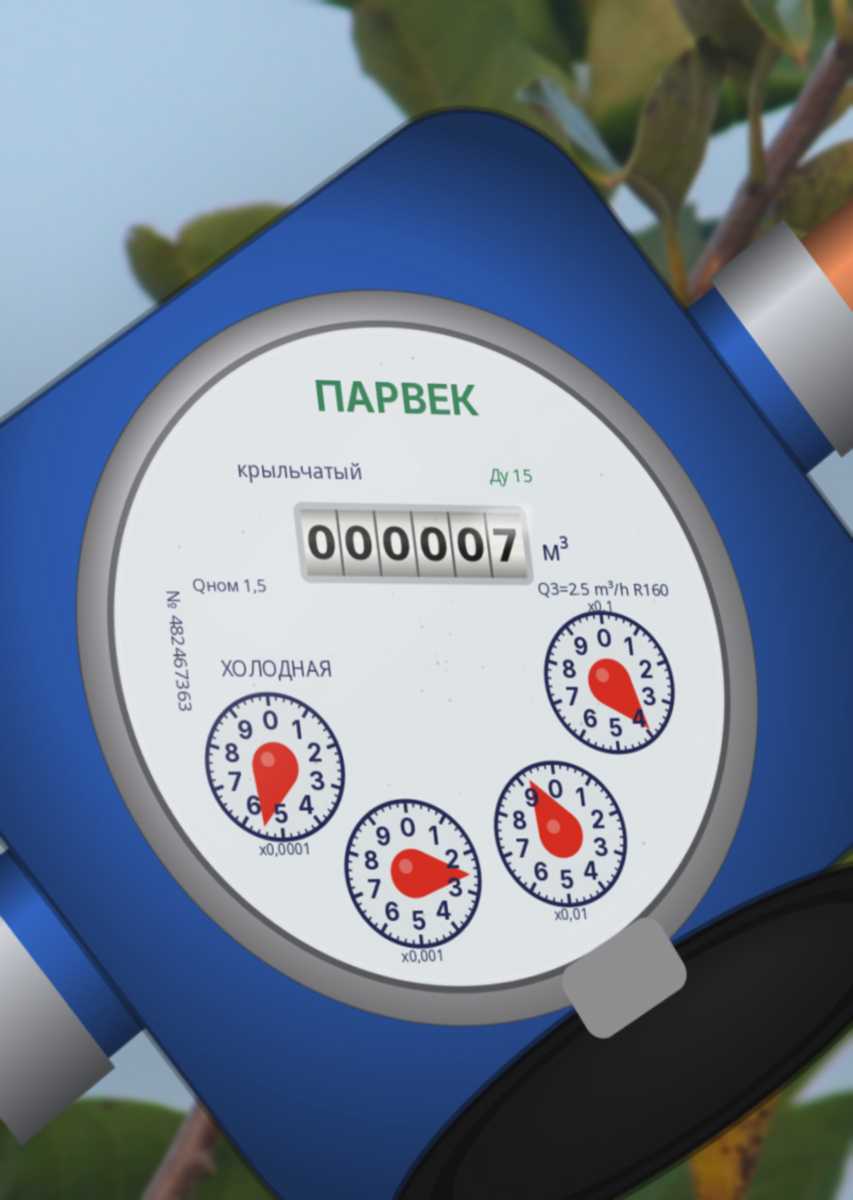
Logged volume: 7.3925 (m³)
